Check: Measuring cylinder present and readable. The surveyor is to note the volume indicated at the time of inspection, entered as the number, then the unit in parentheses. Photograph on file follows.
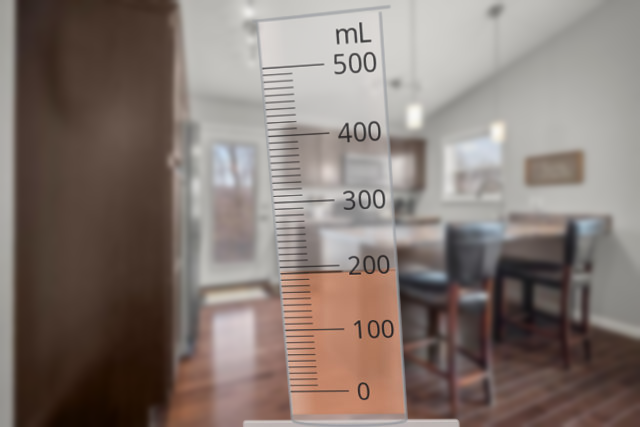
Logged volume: 190 (mL)
